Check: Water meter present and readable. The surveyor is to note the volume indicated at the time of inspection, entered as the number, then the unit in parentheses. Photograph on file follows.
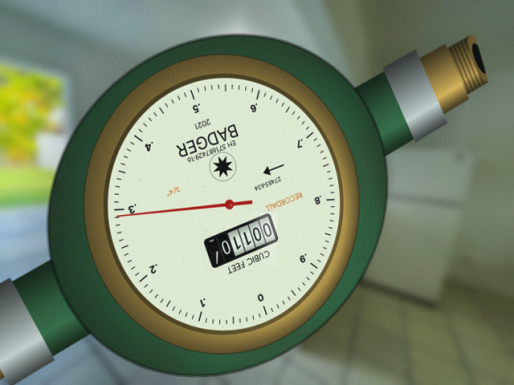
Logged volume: 1107.29 (ft³)
